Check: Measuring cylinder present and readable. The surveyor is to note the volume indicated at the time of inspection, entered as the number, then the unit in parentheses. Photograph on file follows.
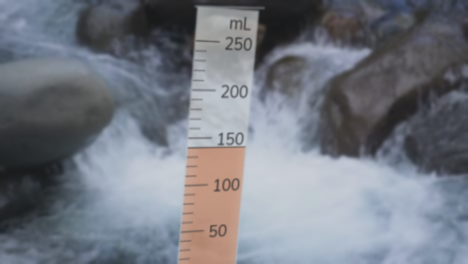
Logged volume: 140 (mL)
